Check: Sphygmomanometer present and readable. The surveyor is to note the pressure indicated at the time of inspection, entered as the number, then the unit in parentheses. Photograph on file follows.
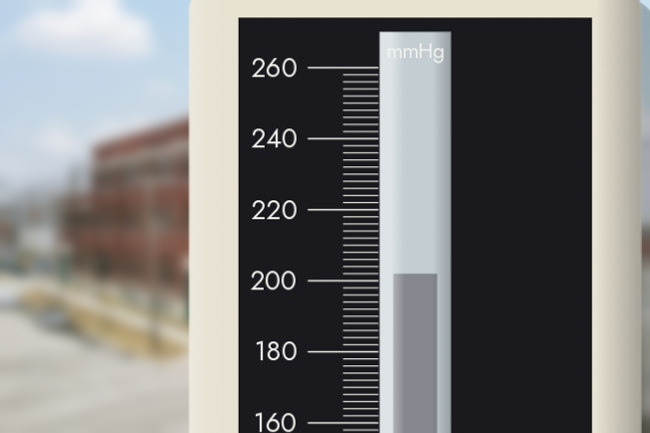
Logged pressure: 202 (mmHg)
